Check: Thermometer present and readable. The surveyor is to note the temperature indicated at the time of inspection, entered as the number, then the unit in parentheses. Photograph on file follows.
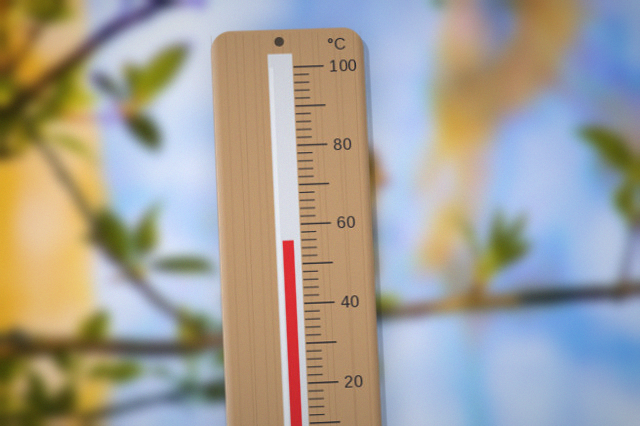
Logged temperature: 56 (°C)
